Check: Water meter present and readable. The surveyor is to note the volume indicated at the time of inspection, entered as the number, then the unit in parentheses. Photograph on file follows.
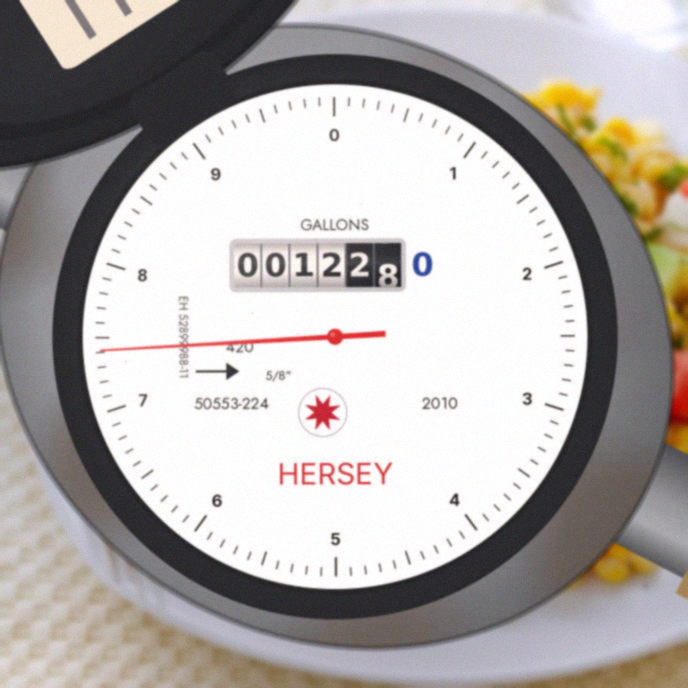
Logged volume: 12277.4 (gal)
